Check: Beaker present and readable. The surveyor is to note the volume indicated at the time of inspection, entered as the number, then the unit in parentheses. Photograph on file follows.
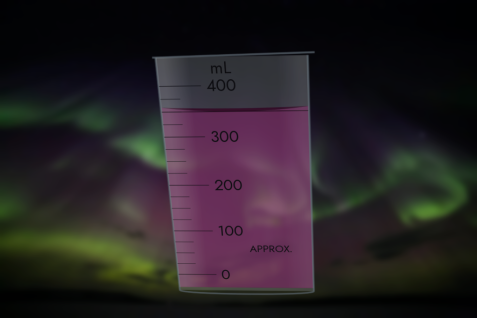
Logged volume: 350 (mL)
